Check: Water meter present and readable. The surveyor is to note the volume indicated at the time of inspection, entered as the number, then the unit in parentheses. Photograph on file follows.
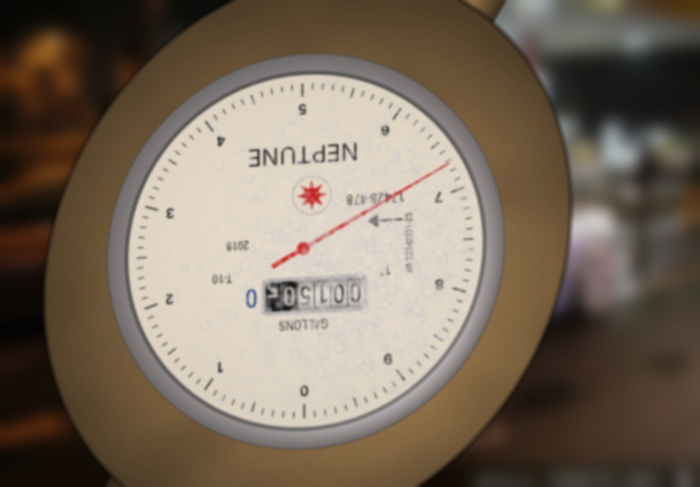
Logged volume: 15046.7 (gal)
